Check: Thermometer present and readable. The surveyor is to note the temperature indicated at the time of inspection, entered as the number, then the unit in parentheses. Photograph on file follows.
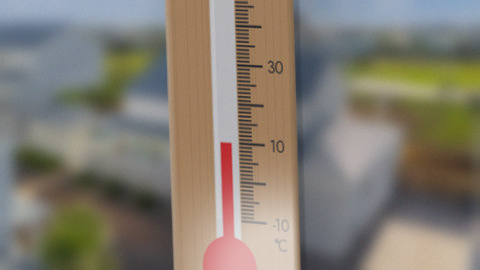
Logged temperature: 10 (°C)
